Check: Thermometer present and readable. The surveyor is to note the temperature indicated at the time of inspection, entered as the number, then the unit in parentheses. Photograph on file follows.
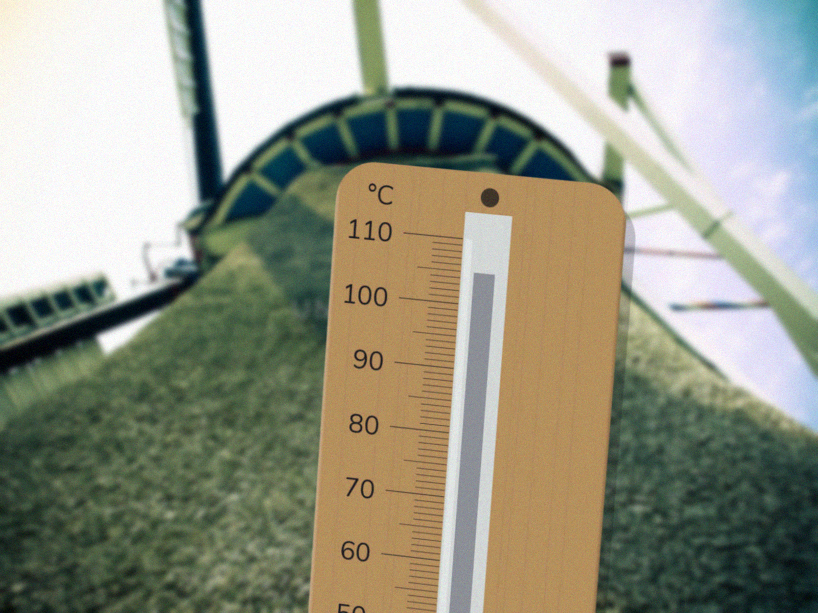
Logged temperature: 105 (°C)
